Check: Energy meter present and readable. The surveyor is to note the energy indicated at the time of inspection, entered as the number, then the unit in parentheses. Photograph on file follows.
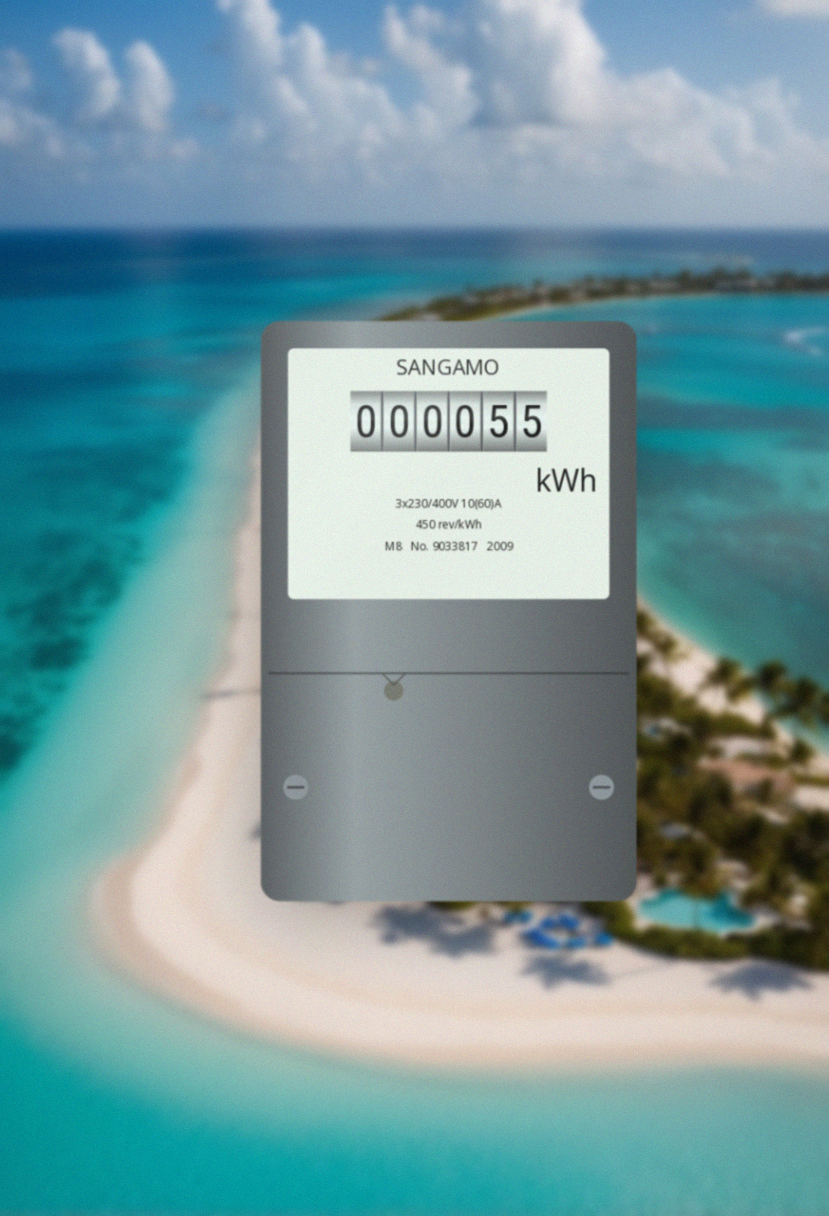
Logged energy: 55 (kWh)
